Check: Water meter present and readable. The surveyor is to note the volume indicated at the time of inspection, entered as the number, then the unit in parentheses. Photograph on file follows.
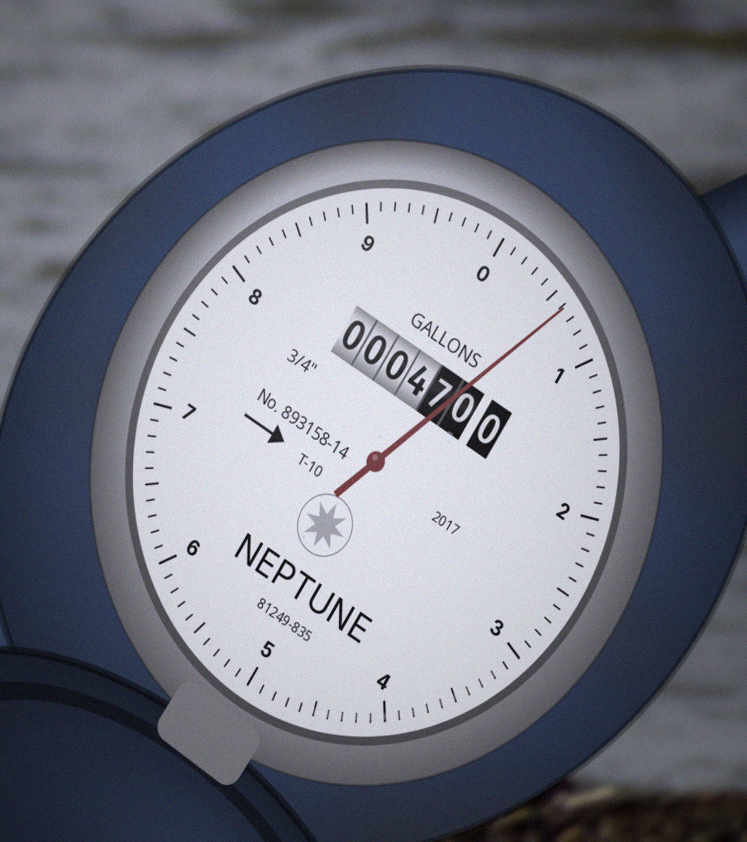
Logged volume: 4700.6 (gal)
